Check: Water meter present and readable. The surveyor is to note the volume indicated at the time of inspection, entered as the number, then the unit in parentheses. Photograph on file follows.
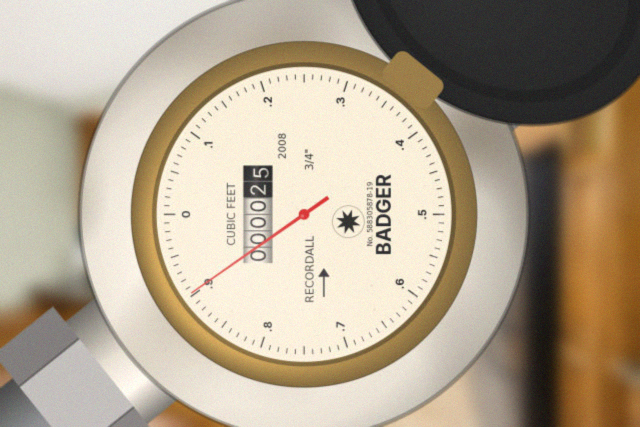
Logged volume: 24.90 (ft³)
